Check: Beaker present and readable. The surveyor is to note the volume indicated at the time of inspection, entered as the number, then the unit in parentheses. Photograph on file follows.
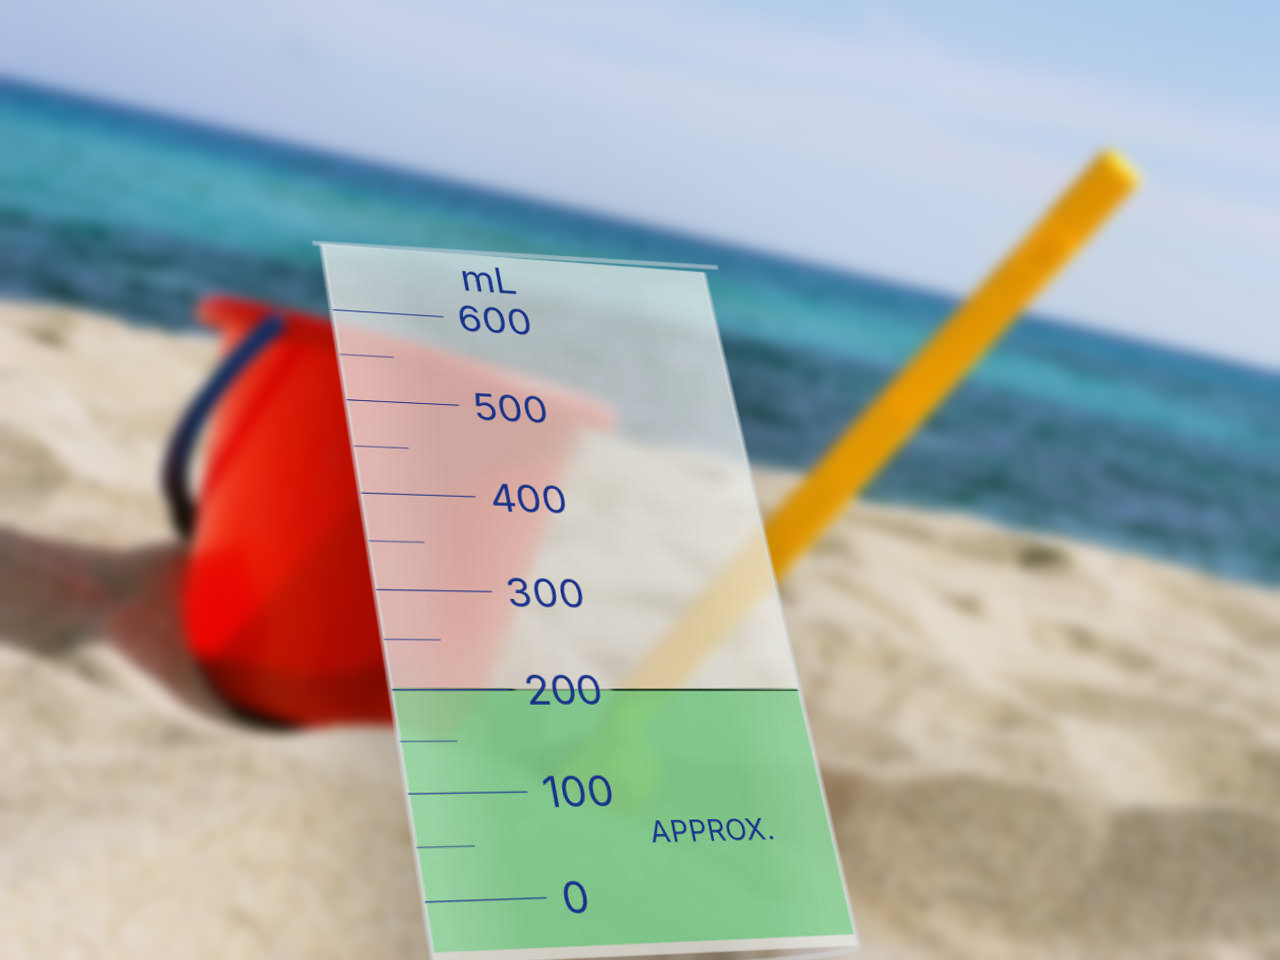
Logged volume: 200 (mL)
